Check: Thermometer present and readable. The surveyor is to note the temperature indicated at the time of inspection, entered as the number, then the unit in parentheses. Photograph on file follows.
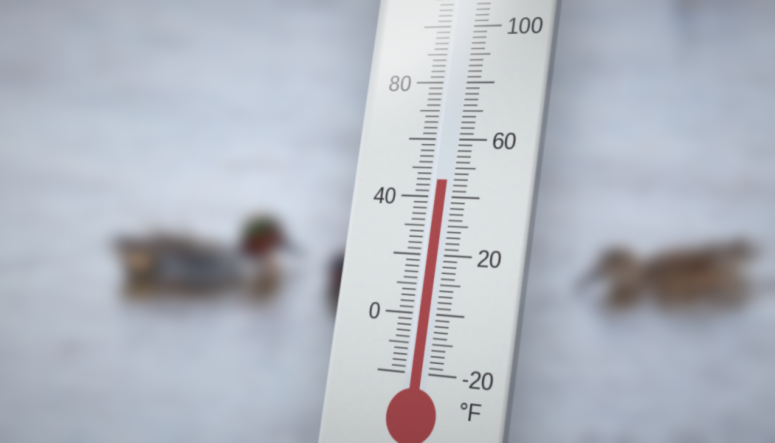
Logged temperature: 46 (°F)
